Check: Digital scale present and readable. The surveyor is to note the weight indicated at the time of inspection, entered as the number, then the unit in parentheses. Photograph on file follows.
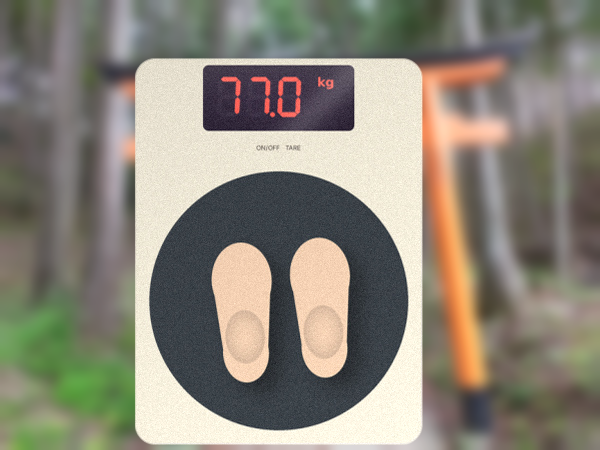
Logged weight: 77.0 (kg)
